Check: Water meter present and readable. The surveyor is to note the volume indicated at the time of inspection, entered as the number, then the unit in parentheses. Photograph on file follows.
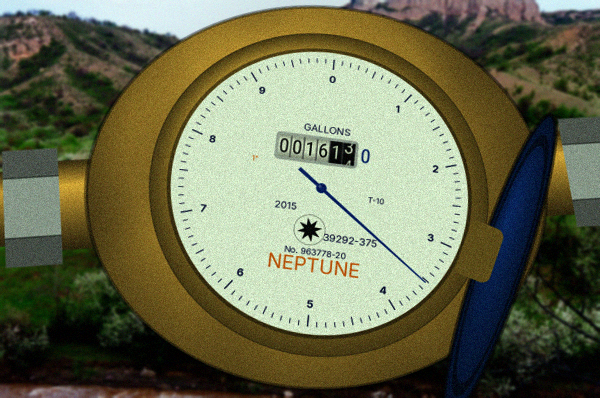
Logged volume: 16133.5 (gal)
